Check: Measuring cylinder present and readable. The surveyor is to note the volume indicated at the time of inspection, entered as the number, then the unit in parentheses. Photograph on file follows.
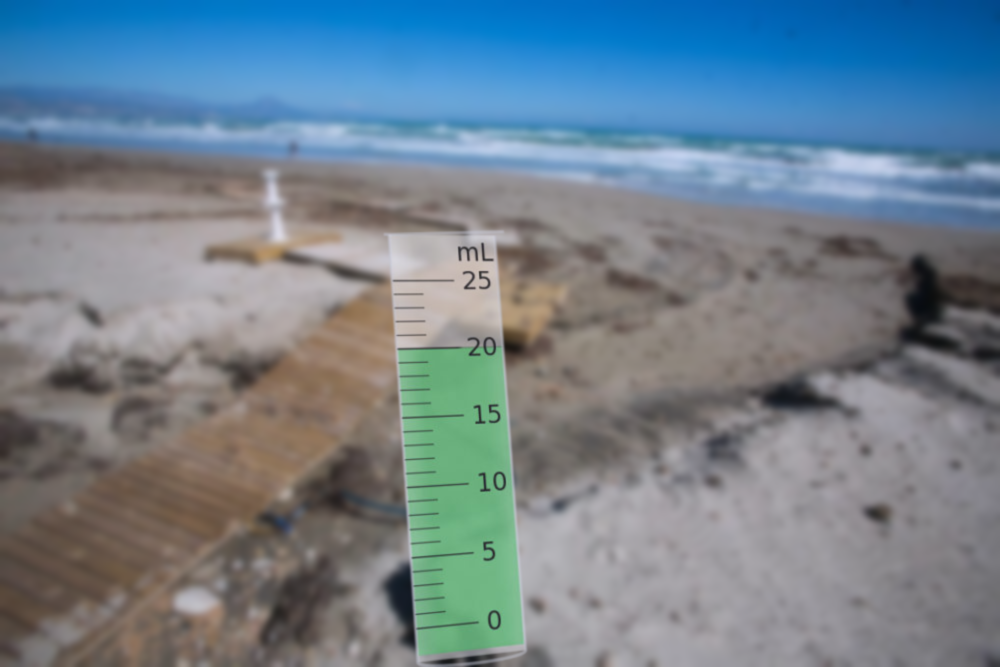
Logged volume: 20 (mL)
